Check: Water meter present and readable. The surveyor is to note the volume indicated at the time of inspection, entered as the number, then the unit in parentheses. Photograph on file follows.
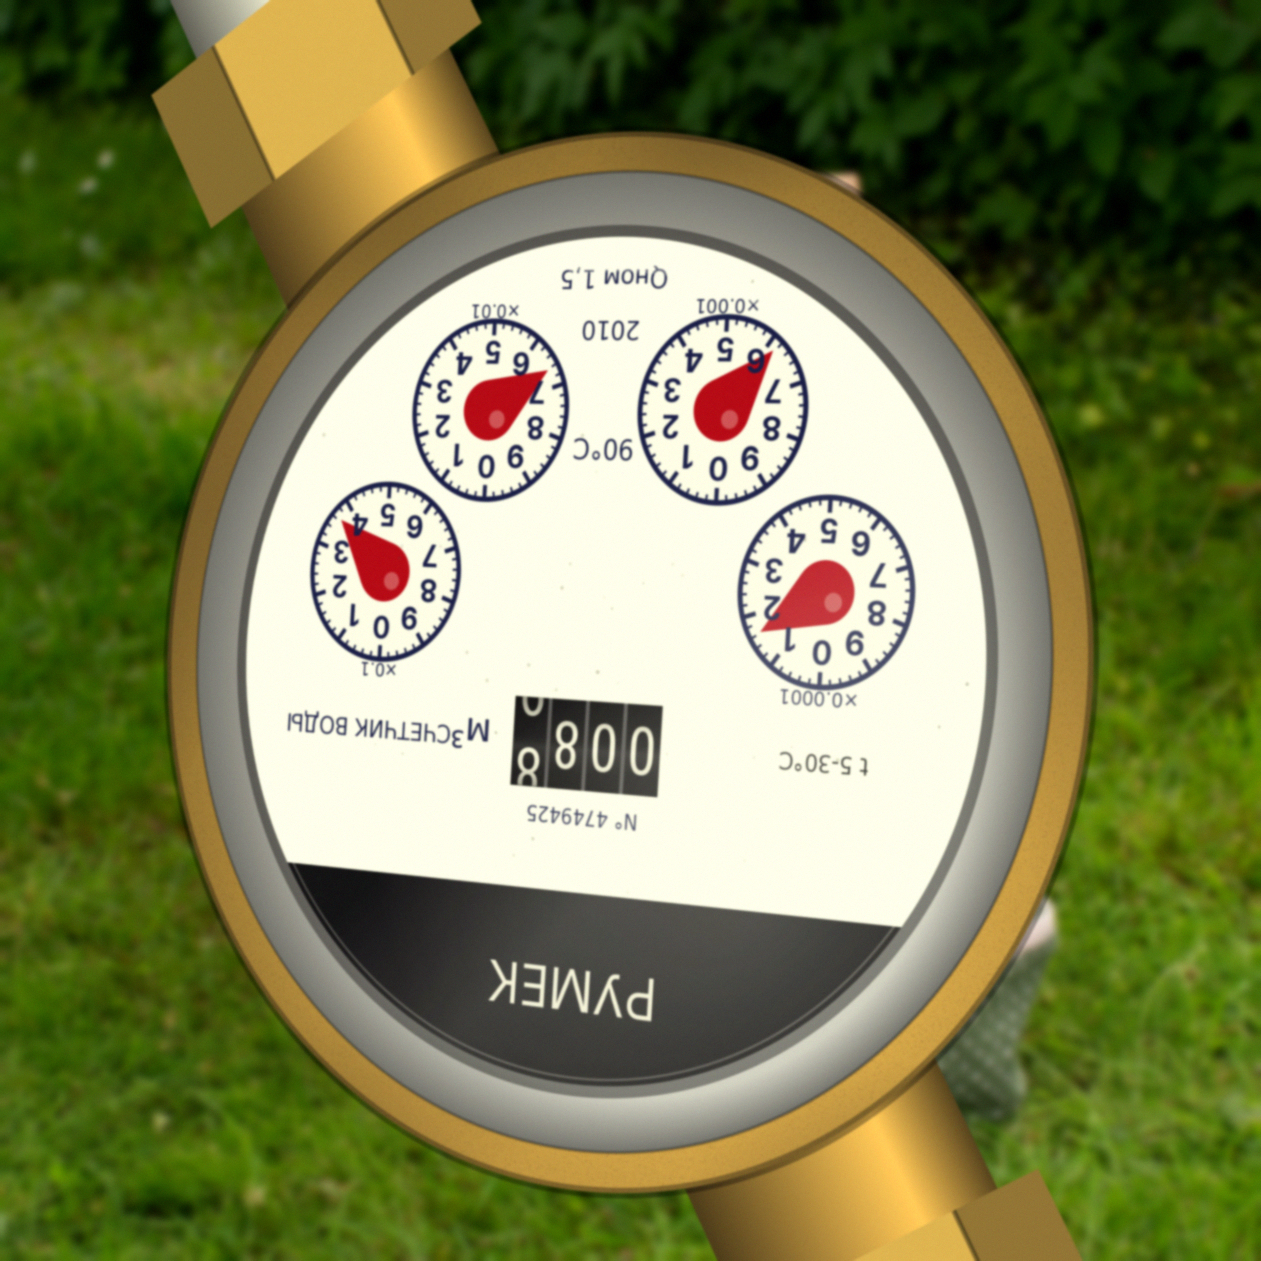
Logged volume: 88.3661 (m³)
